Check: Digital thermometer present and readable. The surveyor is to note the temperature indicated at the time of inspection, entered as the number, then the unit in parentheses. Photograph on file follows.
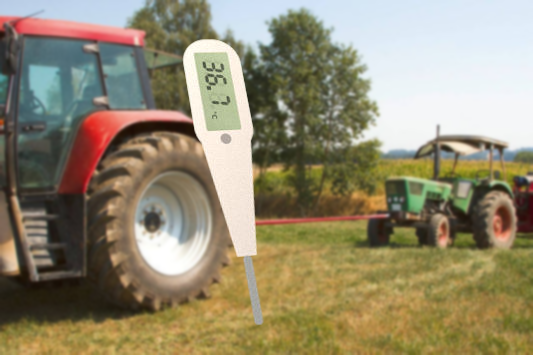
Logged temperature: 36.7 (°C)
